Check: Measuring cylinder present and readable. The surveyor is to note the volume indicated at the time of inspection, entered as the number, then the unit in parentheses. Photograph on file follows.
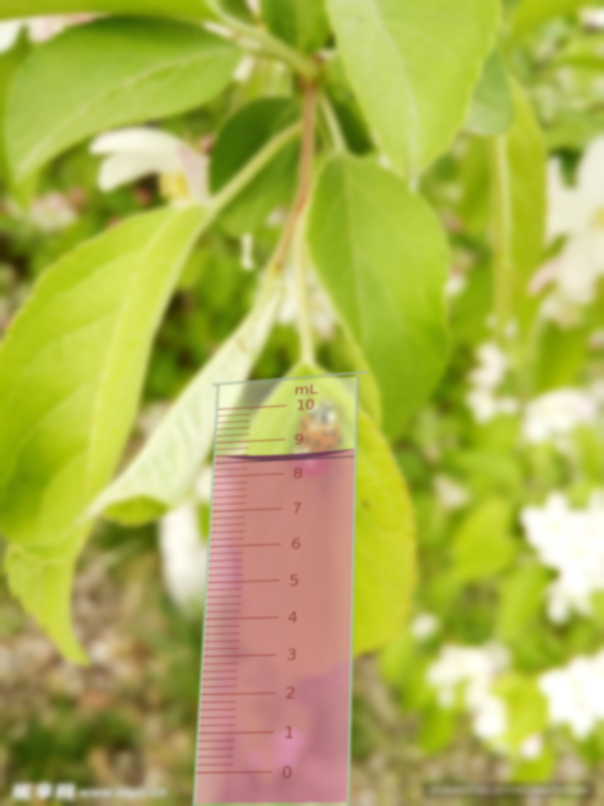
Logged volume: 8.4 (mL)
